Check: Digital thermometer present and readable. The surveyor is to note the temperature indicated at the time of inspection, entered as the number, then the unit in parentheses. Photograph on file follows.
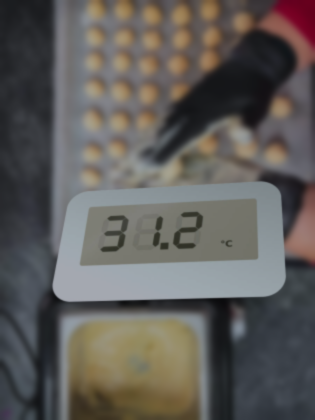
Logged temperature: 31.2 (°C)
